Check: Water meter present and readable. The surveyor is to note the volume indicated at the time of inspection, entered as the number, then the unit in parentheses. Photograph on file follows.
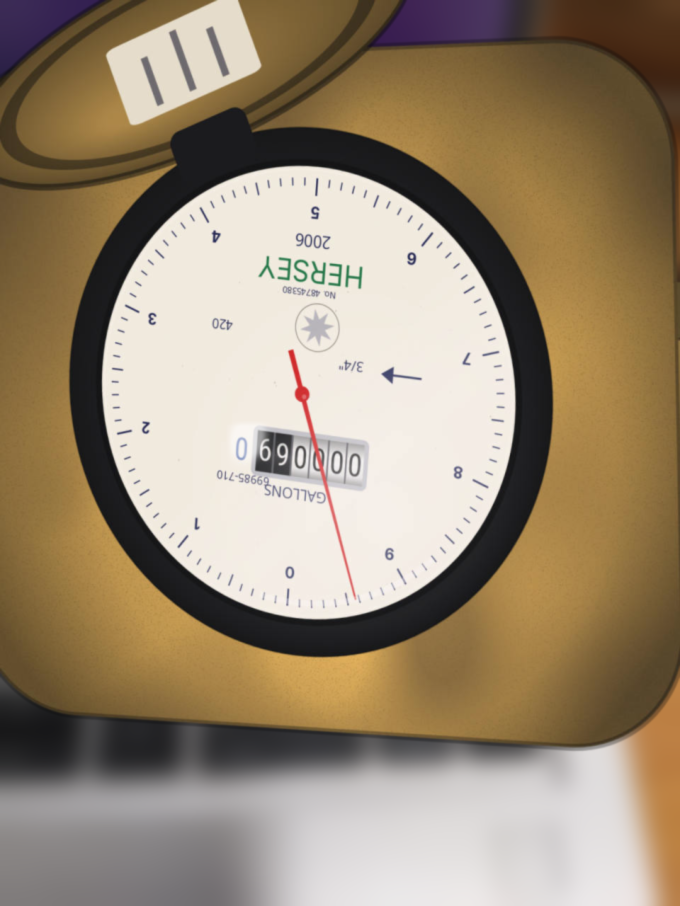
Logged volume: 689.4 (gal)
